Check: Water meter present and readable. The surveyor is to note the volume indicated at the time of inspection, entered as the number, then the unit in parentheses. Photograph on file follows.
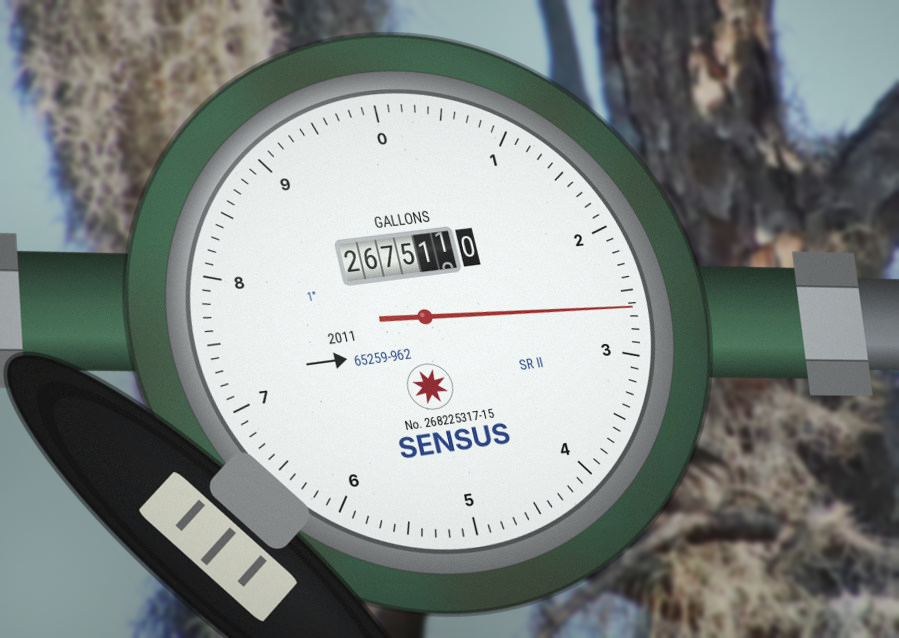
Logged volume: 2675112.6 (gal)
